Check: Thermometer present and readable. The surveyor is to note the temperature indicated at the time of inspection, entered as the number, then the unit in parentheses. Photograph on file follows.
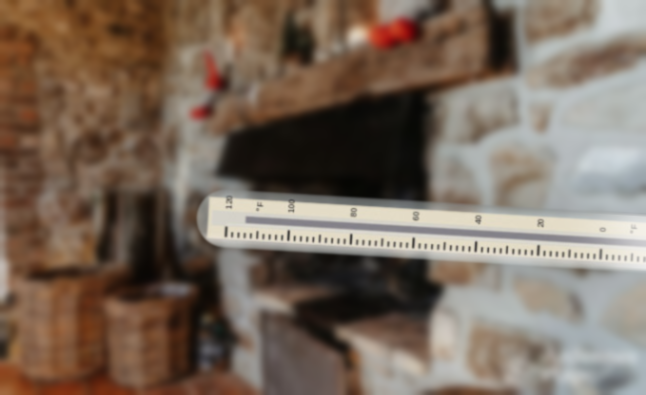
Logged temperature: 114 (°F)
